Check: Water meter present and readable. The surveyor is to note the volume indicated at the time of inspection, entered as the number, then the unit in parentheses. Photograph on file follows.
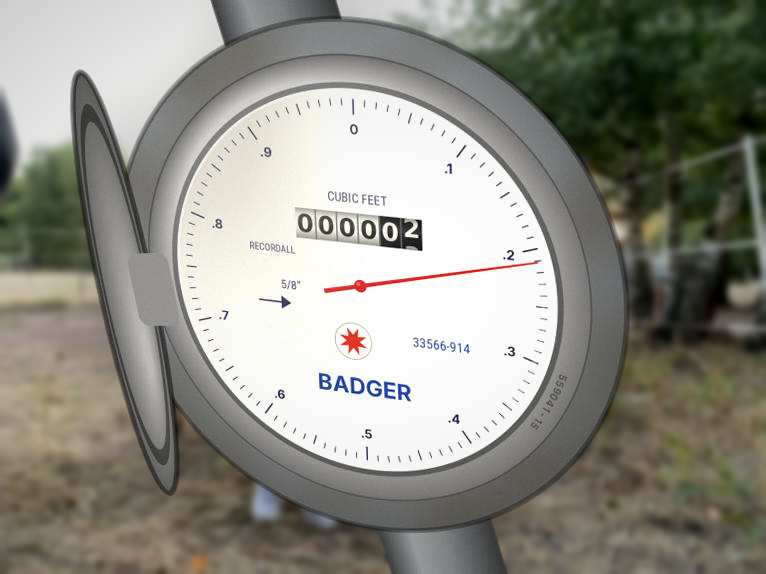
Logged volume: 2.21 (ft³)
